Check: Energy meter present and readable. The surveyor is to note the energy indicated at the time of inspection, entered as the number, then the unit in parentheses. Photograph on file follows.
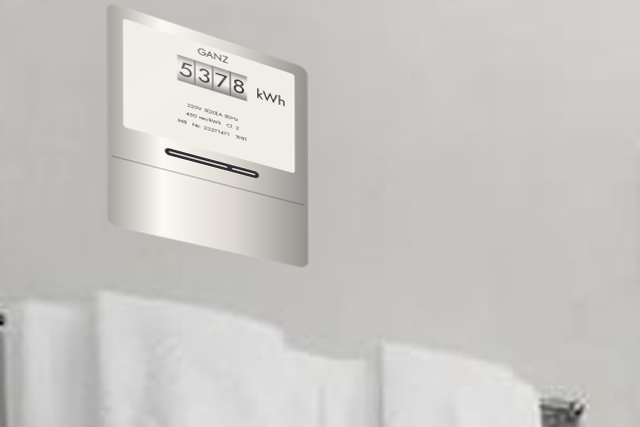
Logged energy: 5378 (kWh)
